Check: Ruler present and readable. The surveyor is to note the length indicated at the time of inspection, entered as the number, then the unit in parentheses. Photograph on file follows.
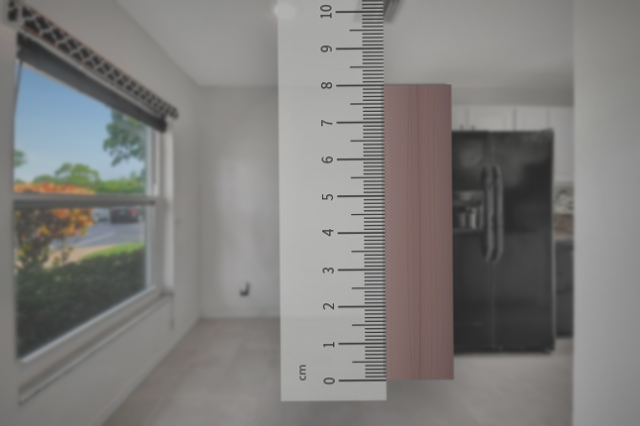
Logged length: 8 (cm)
